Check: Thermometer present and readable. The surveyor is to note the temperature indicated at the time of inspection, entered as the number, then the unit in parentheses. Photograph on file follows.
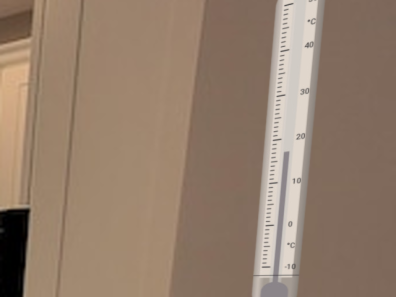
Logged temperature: 17 (°C)
